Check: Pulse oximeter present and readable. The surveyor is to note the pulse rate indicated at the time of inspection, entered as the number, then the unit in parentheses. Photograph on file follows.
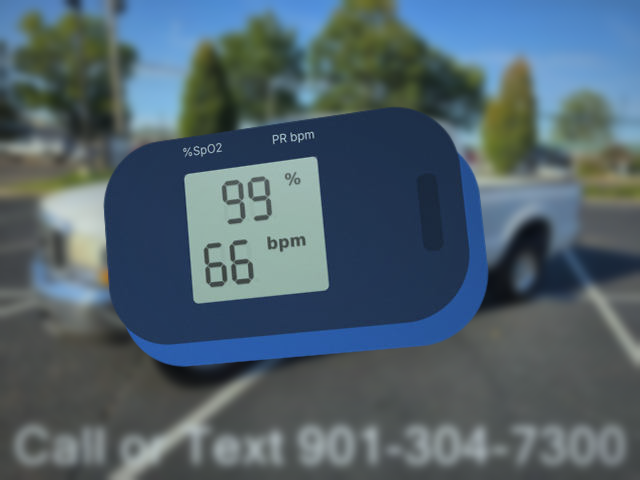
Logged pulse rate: 66 (bpm)
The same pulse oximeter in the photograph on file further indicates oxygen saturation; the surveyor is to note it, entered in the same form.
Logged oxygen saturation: 99 (%)
